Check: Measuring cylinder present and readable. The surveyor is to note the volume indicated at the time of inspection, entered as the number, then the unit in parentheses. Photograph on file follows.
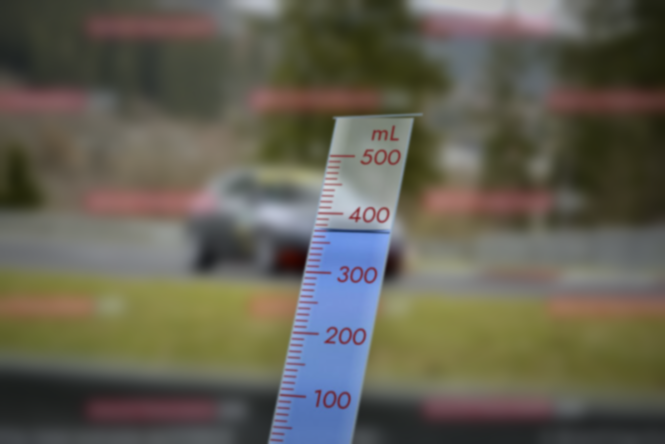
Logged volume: 370 (mL)
